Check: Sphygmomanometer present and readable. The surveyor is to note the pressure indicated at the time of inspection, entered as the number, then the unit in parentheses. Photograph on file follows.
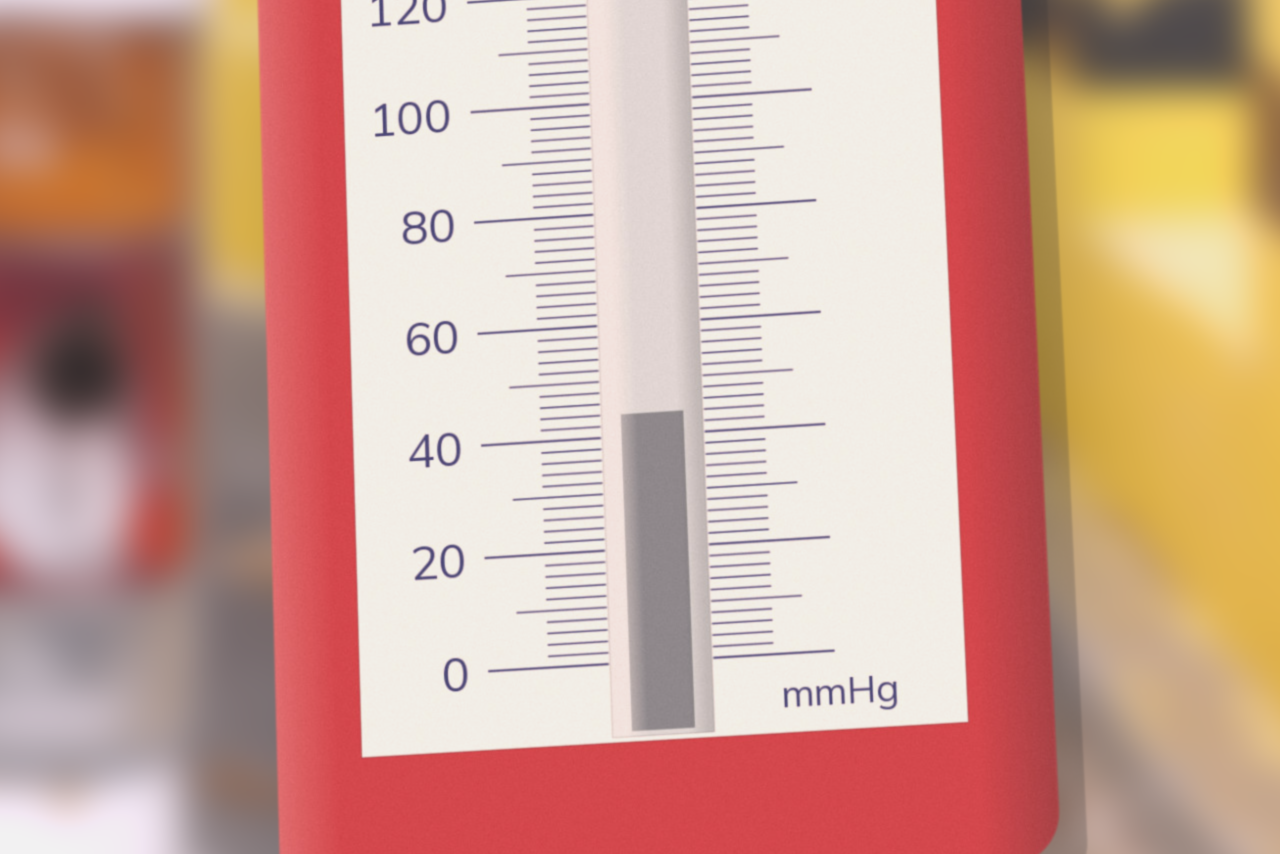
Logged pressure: 44 (mmHg)
